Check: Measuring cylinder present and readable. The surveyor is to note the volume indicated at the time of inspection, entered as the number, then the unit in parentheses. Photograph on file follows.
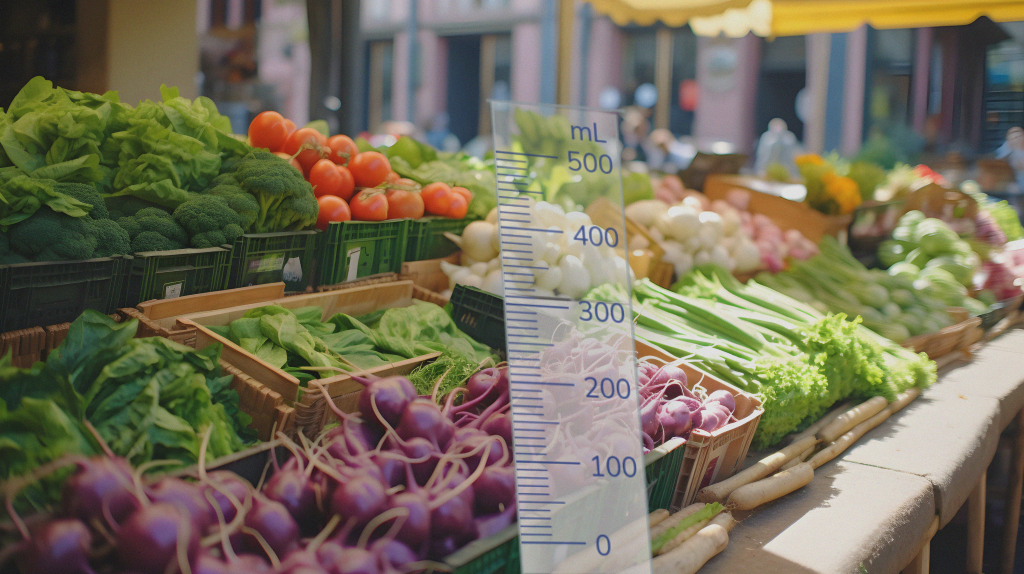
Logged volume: 310 (mL)
